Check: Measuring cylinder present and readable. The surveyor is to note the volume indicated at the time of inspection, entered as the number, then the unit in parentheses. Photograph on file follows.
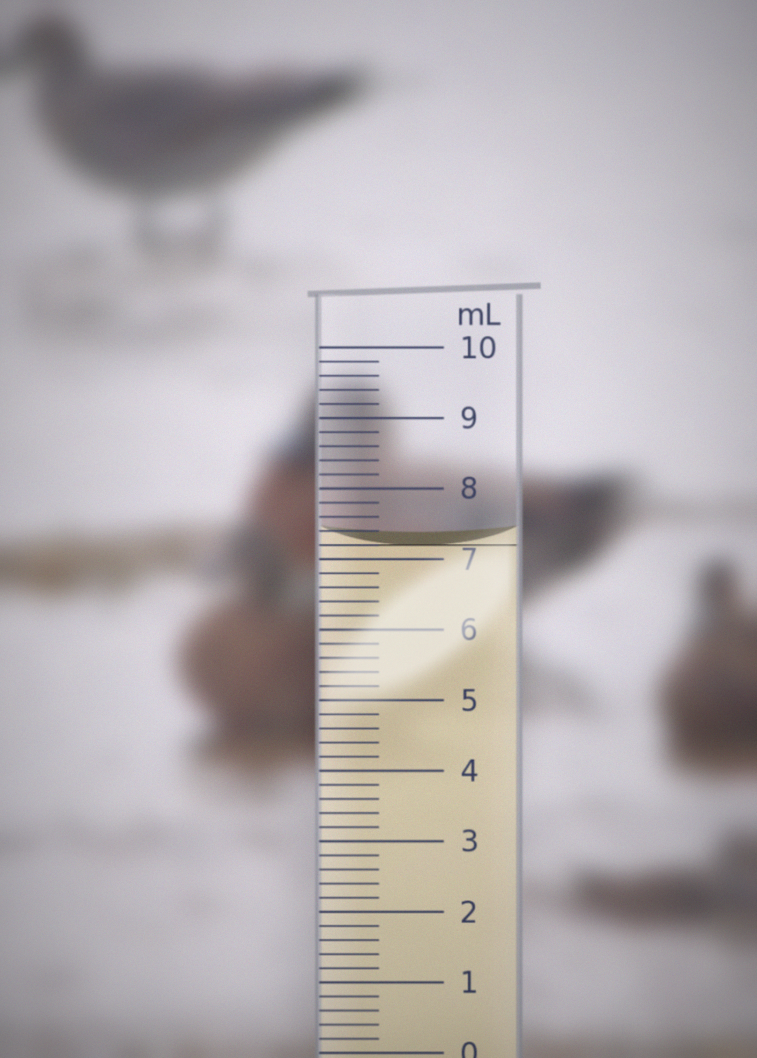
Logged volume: 7.2 (mL)
